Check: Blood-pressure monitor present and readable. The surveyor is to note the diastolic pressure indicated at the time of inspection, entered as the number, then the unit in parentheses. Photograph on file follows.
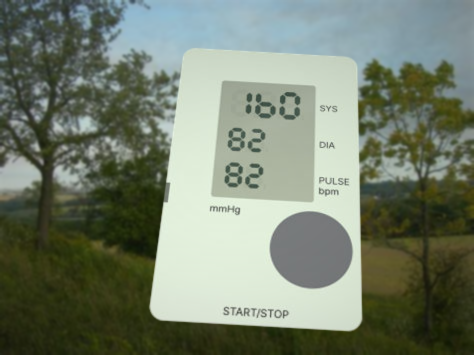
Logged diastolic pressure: 82 (mmHg)
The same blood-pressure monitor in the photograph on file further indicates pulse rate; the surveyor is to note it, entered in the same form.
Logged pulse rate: 82 (bpm)
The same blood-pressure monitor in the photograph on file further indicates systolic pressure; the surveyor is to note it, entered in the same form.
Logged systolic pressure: 160 (mmHg)
